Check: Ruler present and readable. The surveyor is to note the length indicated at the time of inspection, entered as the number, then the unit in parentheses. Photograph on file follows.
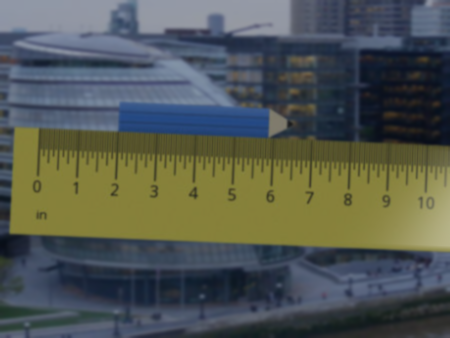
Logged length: 4.5 (in)
